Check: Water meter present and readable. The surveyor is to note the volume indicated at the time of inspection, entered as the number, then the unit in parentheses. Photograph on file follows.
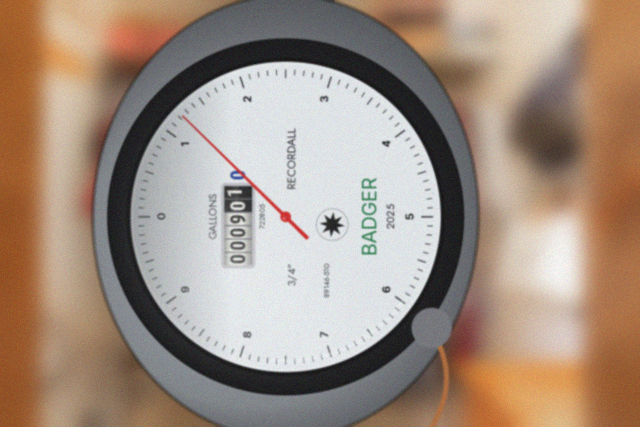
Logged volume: 9011.2 (gal)
